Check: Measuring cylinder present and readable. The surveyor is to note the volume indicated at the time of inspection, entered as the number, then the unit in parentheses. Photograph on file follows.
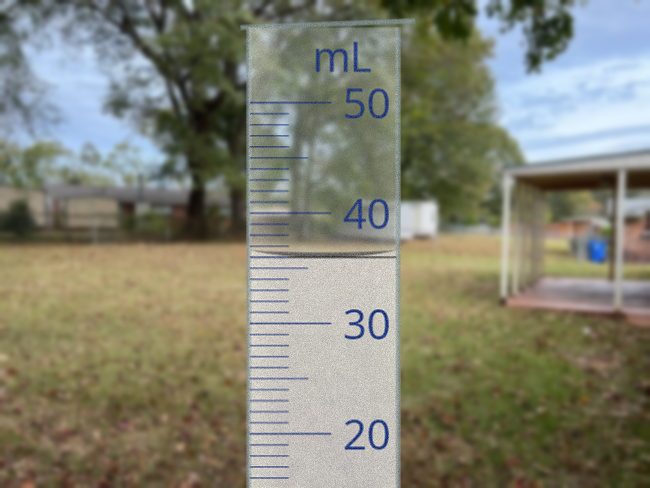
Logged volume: 36 (mL)
